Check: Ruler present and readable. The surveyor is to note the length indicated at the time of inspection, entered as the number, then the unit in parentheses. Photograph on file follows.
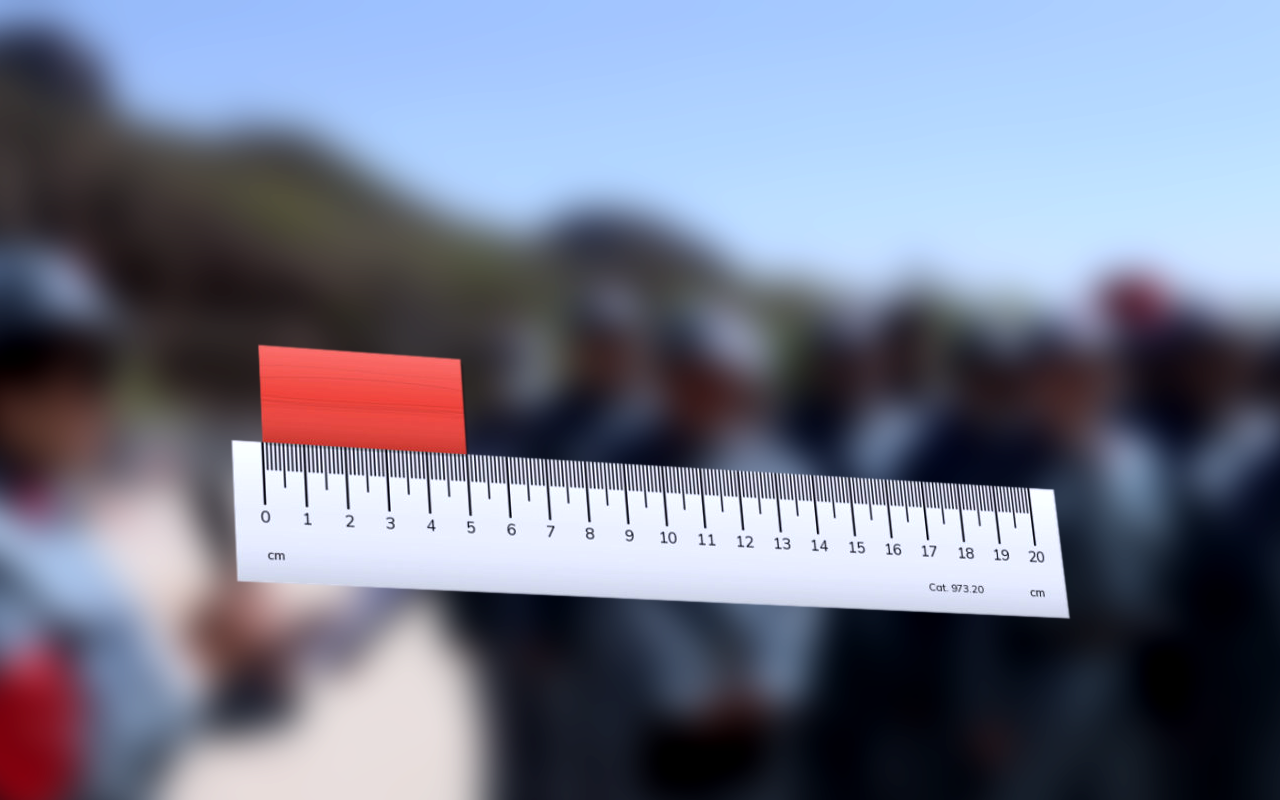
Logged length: 5 (cm)
